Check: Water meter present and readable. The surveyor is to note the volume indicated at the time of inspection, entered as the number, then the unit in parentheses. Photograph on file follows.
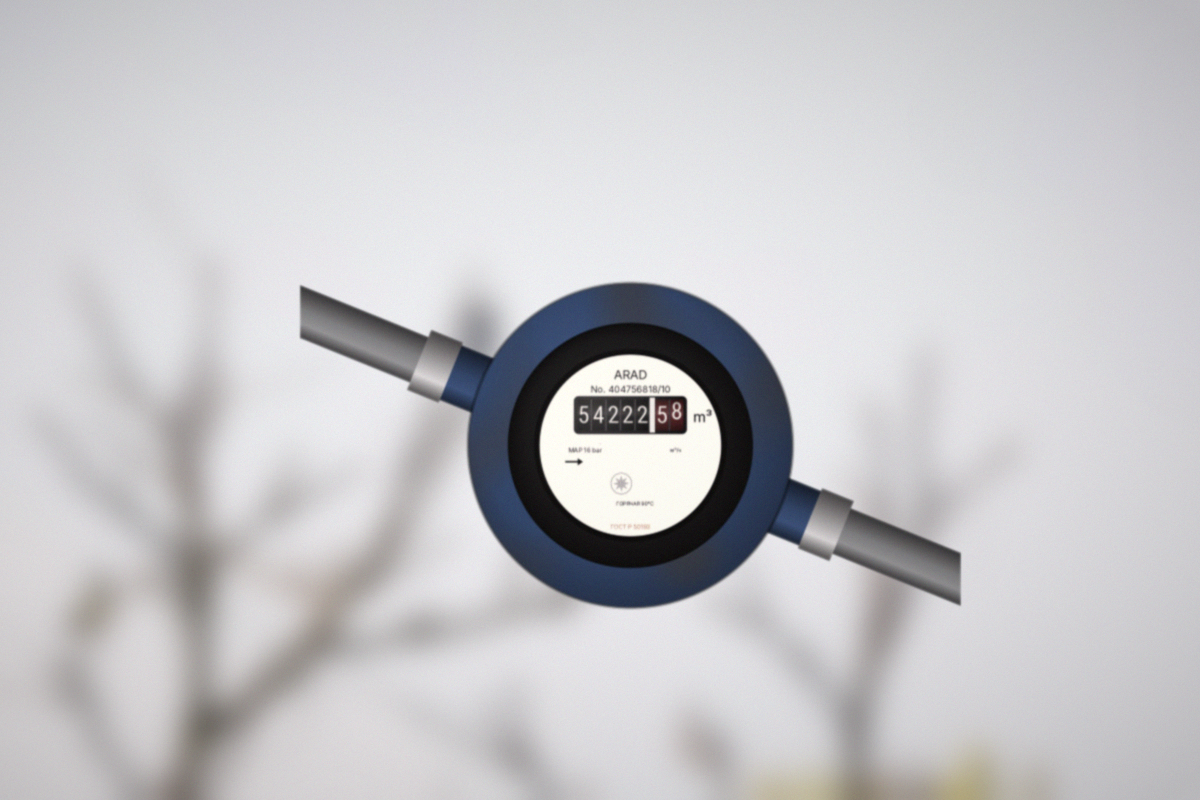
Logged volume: 54222.58 (m³)
